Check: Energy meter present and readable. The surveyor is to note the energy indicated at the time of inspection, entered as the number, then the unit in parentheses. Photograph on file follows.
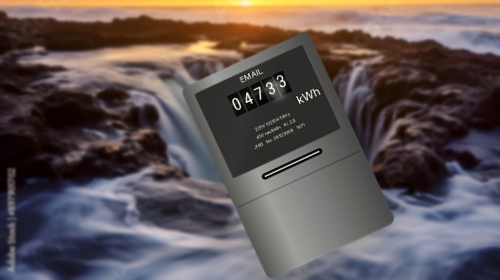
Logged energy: 4733 (kWh)
